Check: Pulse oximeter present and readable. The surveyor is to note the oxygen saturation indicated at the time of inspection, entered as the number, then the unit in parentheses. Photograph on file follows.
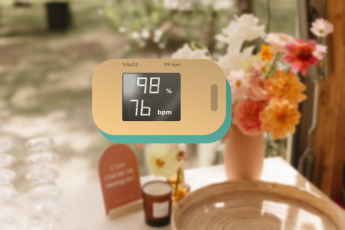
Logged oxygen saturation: 98 (%)
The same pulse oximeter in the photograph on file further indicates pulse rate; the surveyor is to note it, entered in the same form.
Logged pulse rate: 76 (bpm)
